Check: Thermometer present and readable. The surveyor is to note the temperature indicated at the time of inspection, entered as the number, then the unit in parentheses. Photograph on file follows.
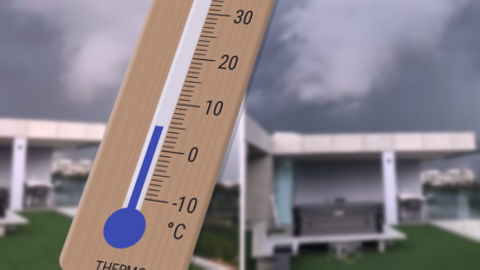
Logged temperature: 5 (°C)
